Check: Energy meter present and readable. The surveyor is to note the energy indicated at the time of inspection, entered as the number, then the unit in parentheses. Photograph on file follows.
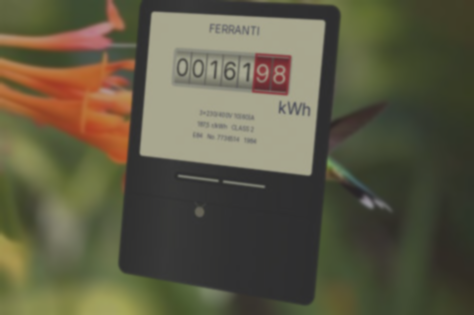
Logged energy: 161.98 (kWh)
